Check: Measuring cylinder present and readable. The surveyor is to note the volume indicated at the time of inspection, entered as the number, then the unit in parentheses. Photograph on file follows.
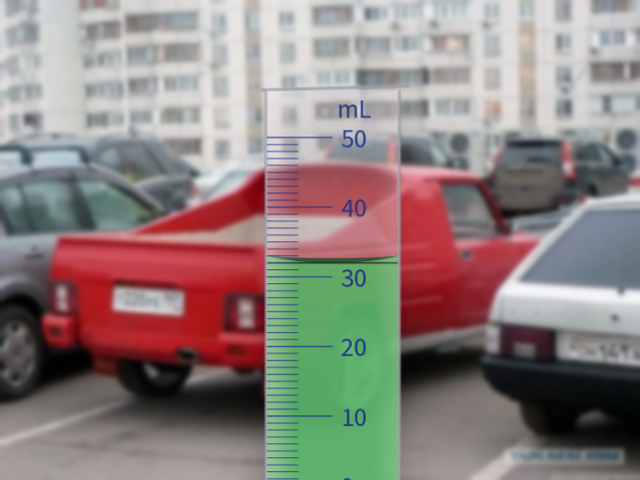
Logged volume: 32 (mL)
